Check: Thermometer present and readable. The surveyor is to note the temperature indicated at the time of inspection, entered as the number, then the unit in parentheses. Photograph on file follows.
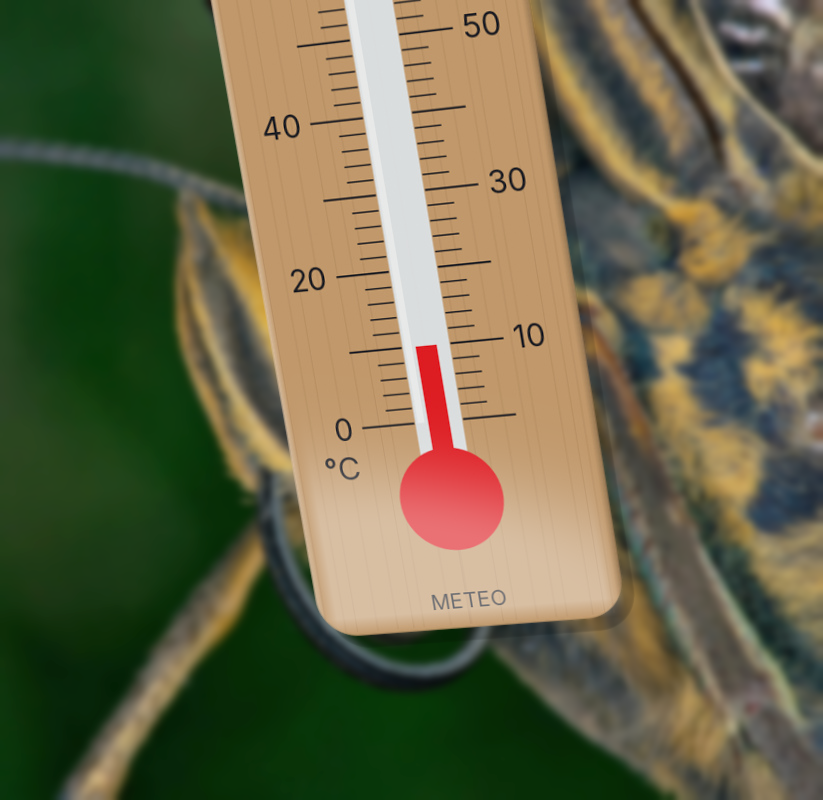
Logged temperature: 10 (°C)
